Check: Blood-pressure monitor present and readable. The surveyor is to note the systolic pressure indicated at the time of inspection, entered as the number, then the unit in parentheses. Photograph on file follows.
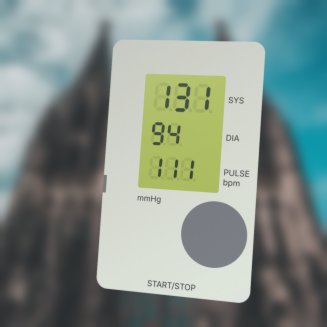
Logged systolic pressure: 131 (mmHg)
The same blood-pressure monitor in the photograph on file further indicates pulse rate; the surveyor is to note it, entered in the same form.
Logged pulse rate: 111 (bpm)
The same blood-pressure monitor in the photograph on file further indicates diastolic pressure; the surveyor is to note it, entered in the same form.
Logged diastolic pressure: 94 (mmHg)
